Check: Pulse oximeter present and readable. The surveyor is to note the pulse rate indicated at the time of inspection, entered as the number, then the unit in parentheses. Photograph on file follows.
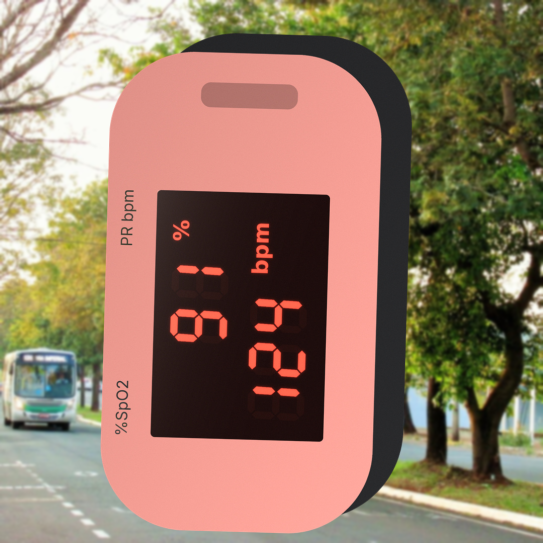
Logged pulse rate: 124 (bpm)
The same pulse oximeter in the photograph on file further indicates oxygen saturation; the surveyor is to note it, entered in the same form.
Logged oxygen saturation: 91 (%)
